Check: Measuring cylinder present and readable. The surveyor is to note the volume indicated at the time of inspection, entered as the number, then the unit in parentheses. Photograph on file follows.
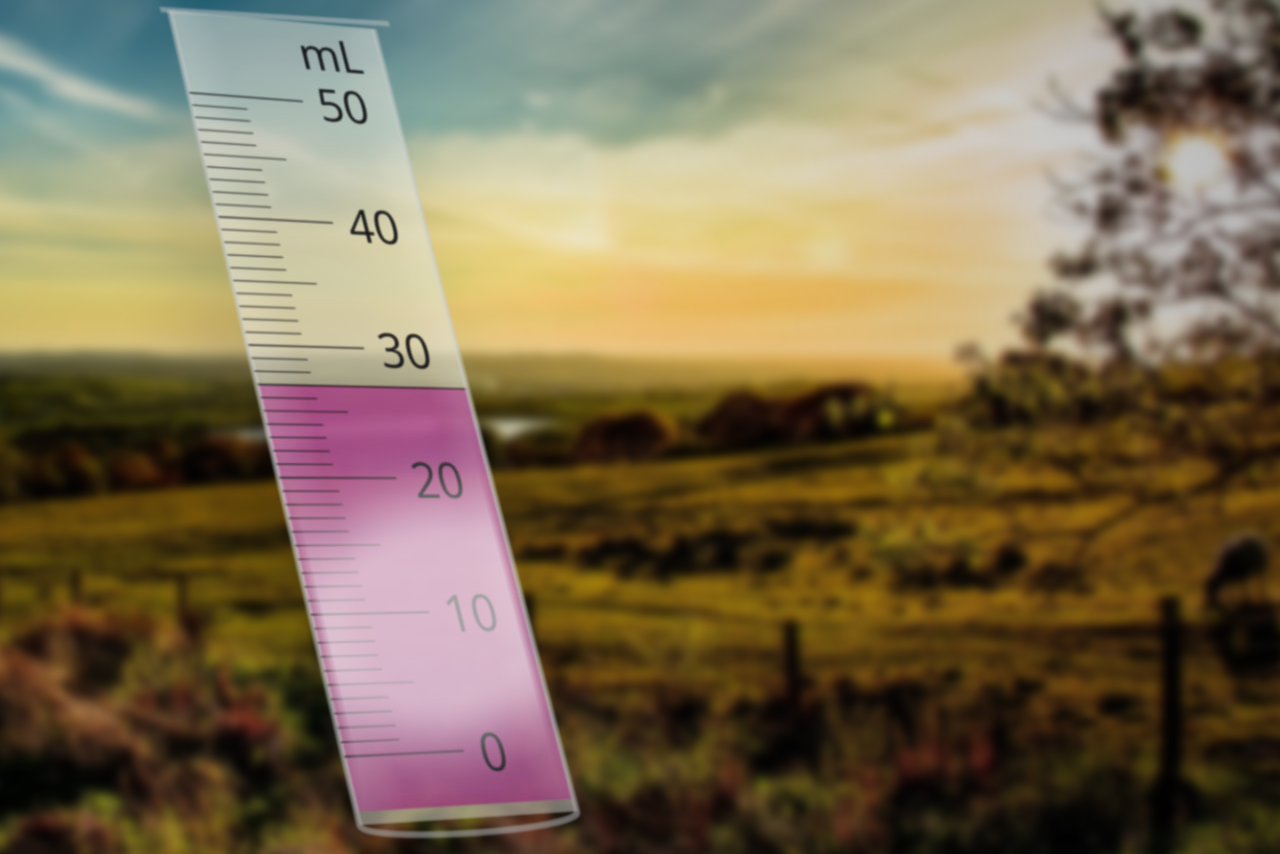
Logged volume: 27 (mL)
